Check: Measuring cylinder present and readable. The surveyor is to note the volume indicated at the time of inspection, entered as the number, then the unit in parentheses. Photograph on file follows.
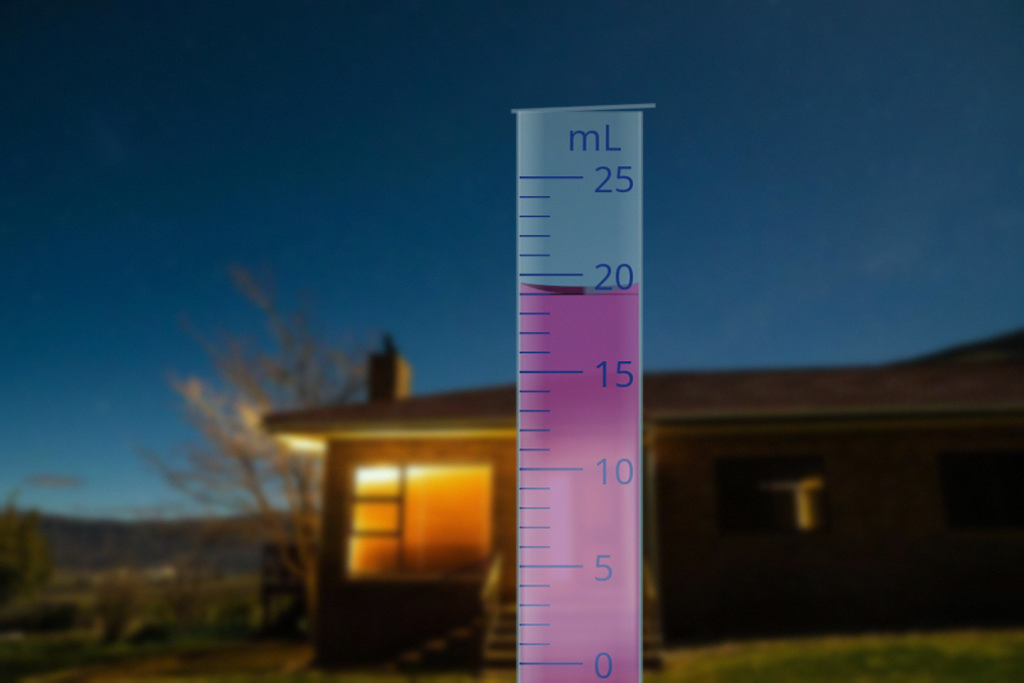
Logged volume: 19 (mL)
